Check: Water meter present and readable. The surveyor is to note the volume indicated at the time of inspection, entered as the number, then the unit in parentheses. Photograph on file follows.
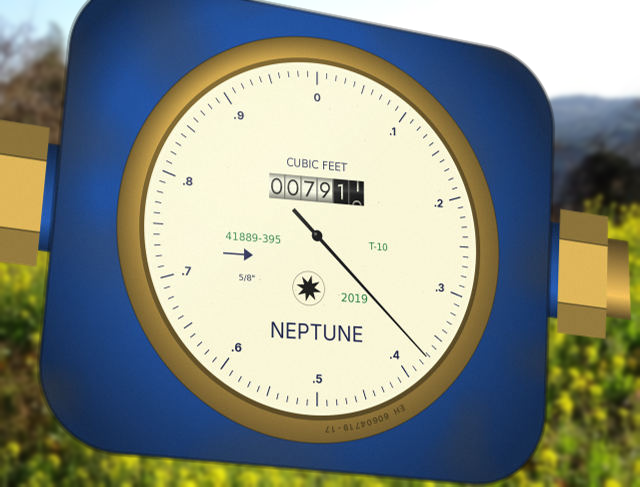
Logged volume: 7911.37 (ft³)
